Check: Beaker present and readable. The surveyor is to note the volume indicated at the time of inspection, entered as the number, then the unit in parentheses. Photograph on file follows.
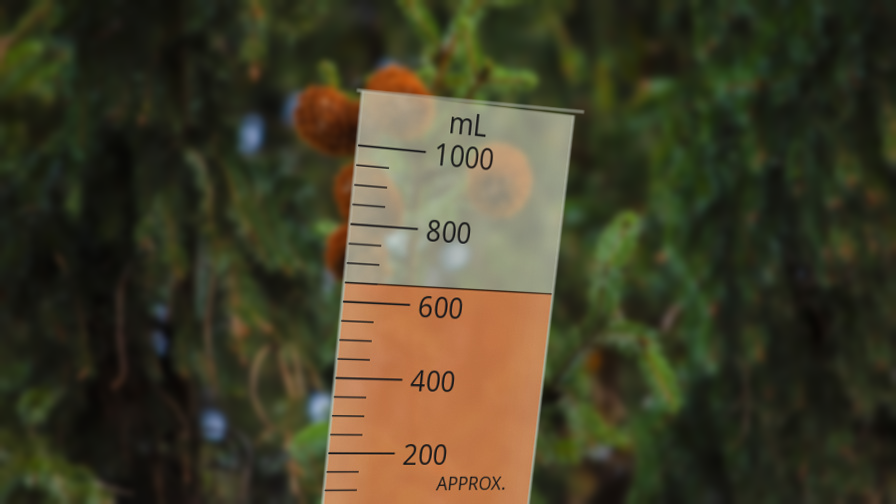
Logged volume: 650 (mL)
